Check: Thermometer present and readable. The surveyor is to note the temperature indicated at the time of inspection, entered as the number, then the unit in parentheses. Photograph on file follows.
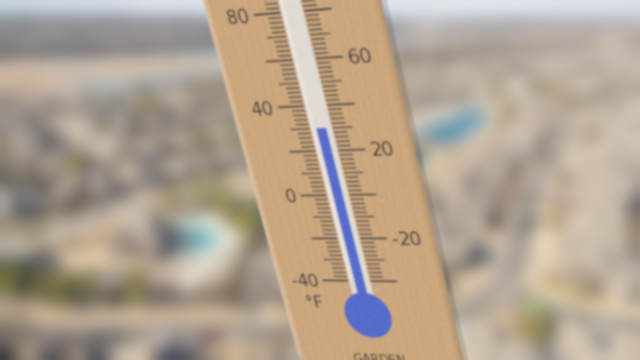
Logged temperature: 30 (°F)
